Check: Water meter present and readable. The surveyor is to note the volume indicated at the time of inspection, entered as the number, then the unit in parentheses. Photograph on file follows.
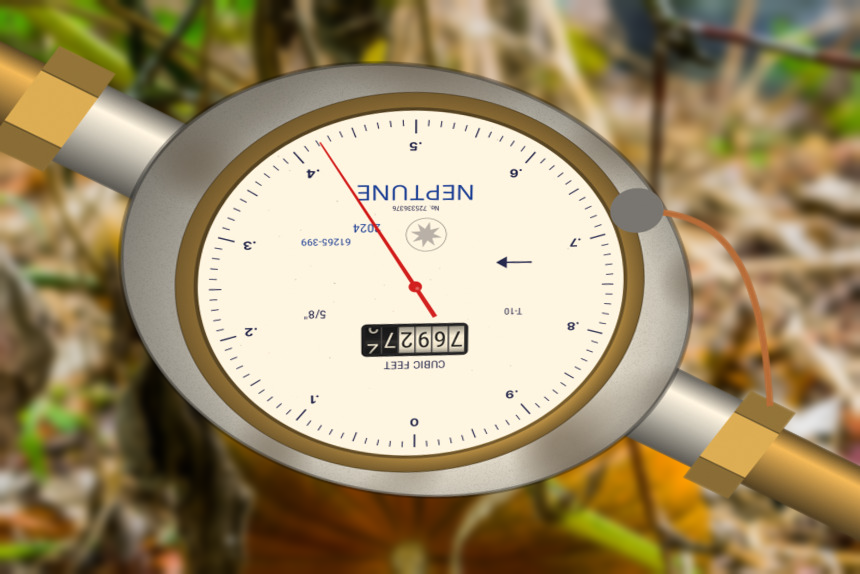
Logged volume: 769272.42 (ft³)
